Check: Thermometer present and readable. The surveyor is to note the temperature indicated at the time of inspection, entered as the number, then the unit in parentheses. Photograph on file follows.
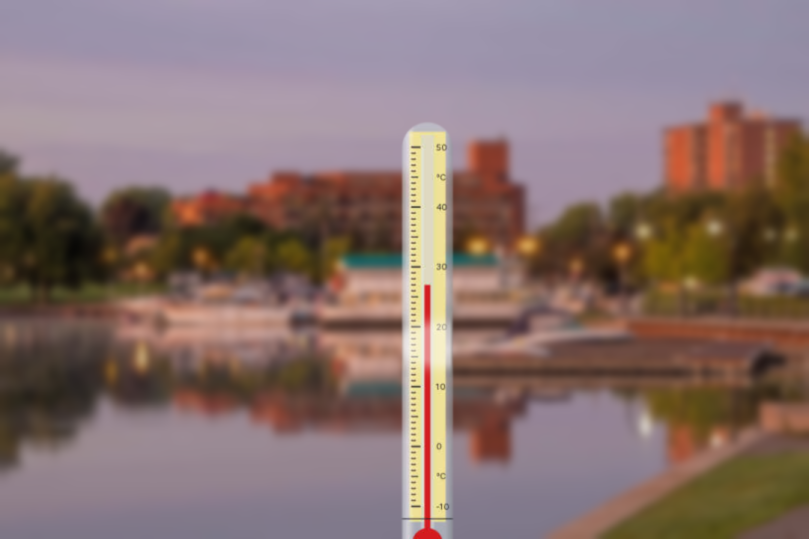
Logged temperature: 27 (°C)
